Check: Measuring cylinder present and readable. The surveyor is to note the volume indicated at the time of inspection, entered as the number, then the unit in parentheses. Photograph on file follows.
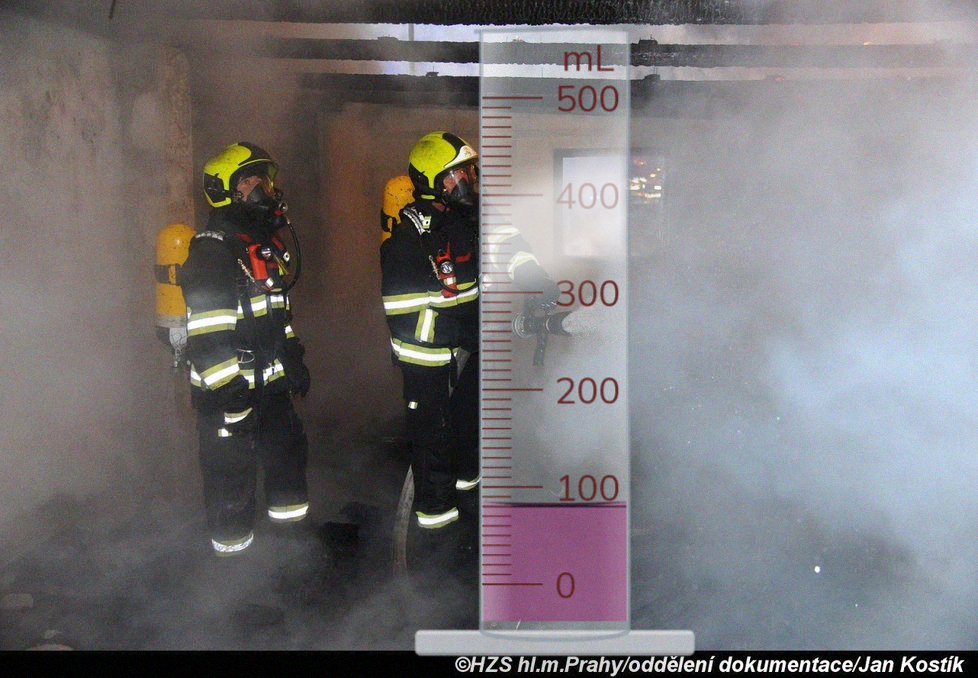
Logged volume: 80 (mL)
